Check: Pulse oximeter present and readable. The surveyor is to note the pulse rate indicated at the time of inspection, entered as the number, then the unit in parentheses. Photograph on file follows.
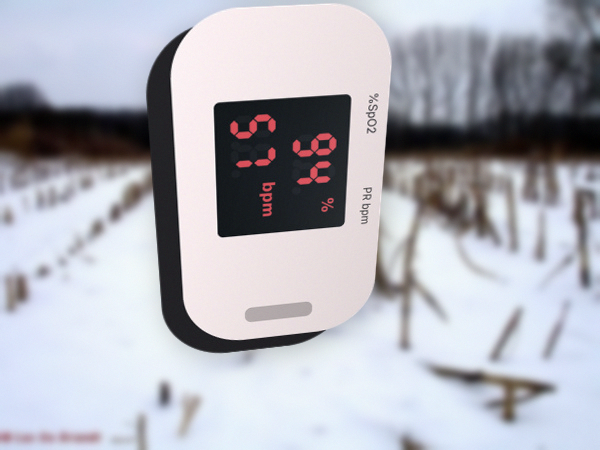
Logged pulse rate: 57 (bpm)
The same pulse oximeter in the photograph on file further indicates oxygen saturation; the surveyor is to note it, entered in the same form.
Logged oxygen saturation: 94 (%)
